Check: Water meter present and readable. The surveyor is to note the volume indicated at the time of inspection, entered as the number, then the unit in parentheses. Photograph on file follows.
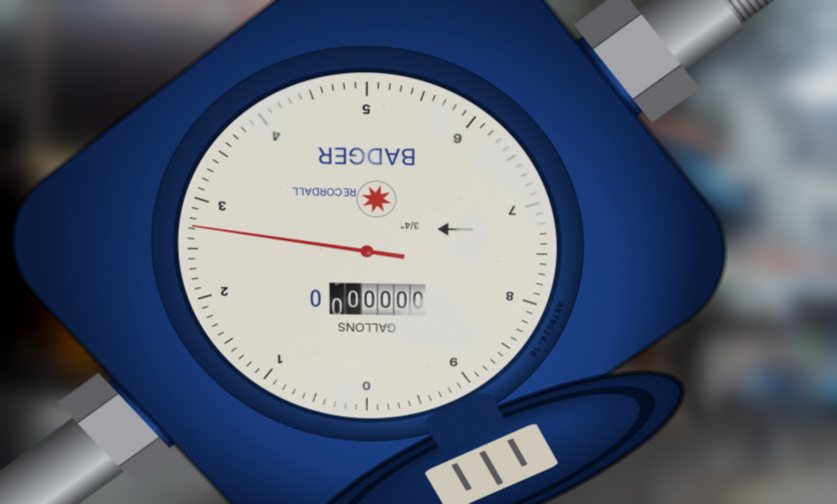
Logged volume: 2.7 (gal)
